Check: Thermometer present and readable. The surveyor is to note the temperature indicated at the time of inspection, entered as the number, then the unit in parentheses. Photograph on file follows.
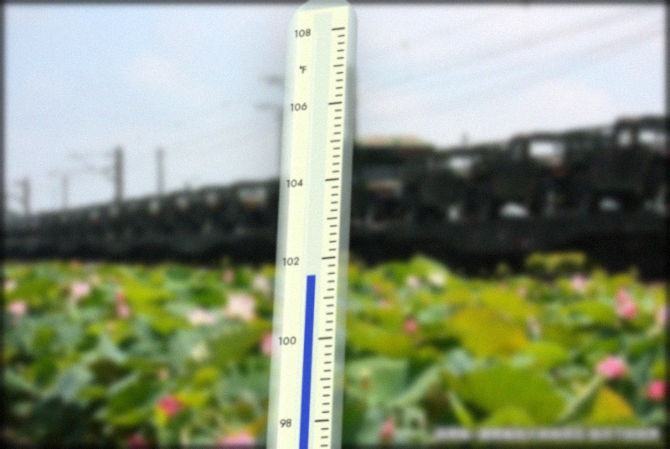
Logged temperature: 101.6 (°F)
